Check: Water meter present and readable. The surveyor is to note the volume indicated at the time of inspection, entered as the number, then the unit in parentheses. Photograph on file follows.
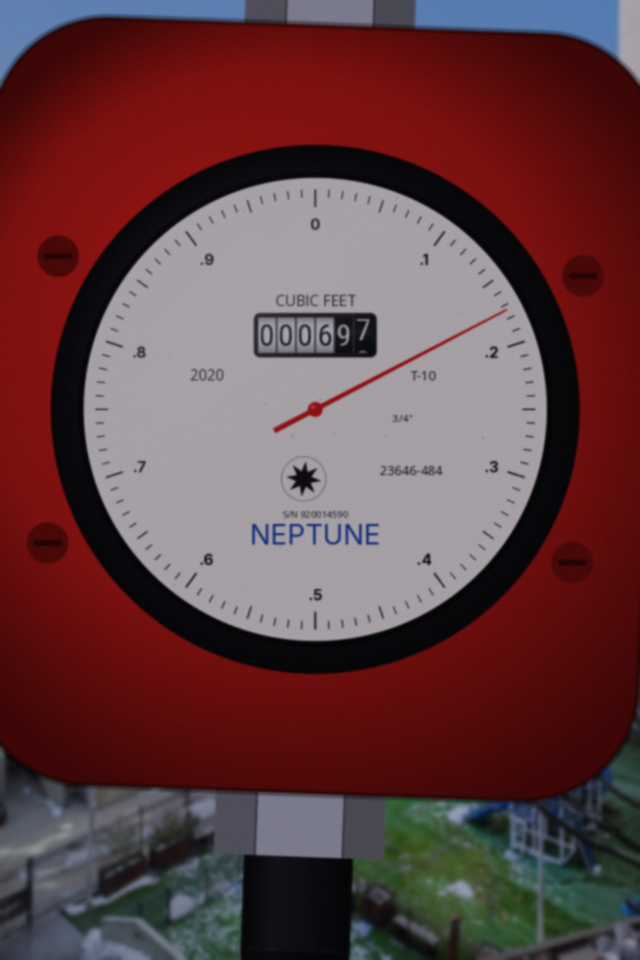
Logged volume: 697.17 (ft³)
